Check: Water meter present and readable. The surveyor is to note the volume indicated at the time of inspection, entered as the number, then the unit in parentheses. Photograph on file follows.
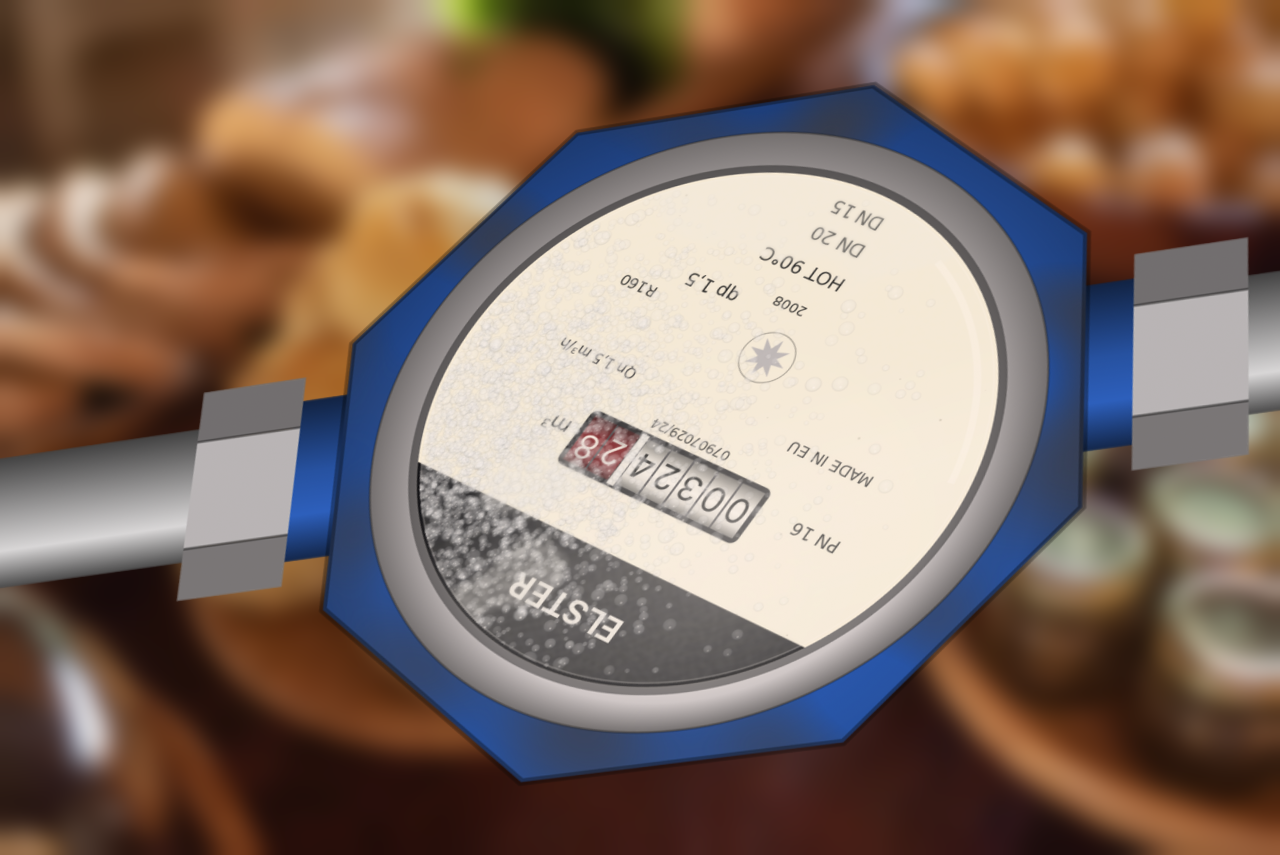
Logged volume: 324.28 (m³)
